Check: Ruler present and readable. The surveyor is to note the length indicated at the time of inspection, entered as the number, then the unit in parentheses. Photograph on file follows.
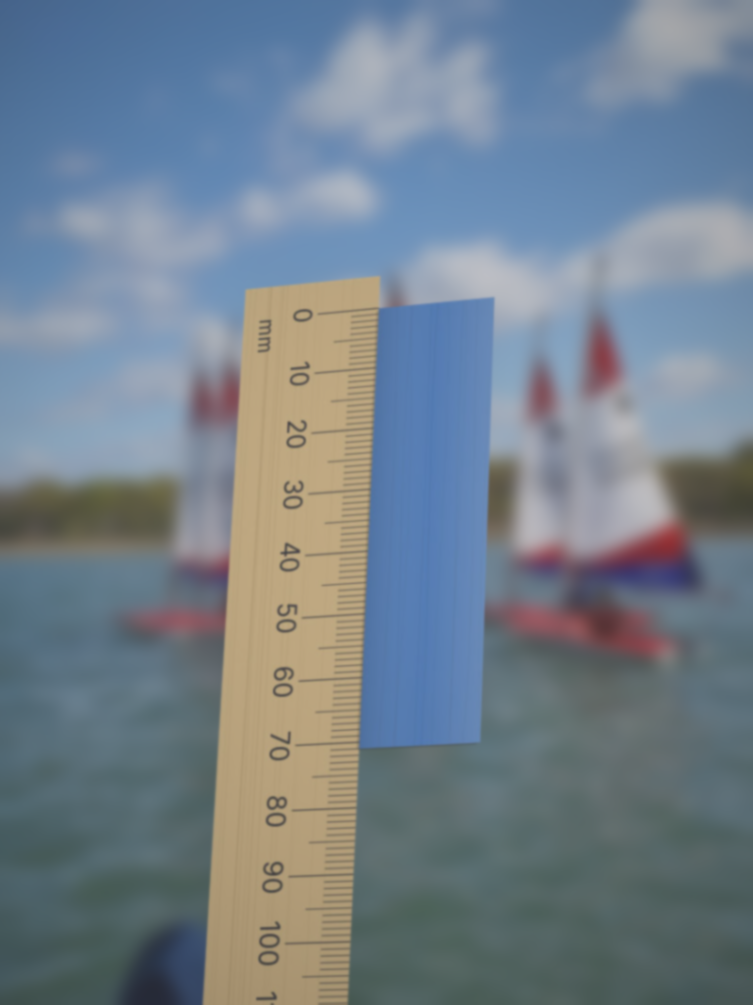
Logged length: 71 (mm)
